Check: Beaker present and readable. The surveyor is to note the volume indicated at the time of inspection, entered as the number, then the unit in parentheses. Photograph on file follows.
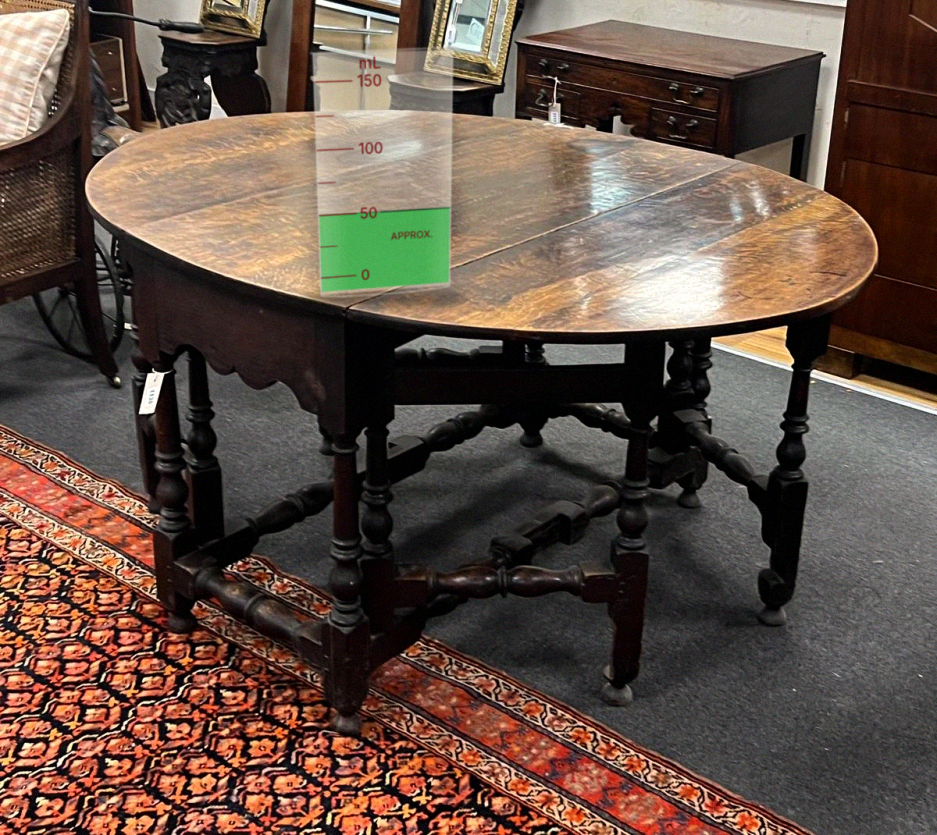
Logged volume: 50 (mL)
